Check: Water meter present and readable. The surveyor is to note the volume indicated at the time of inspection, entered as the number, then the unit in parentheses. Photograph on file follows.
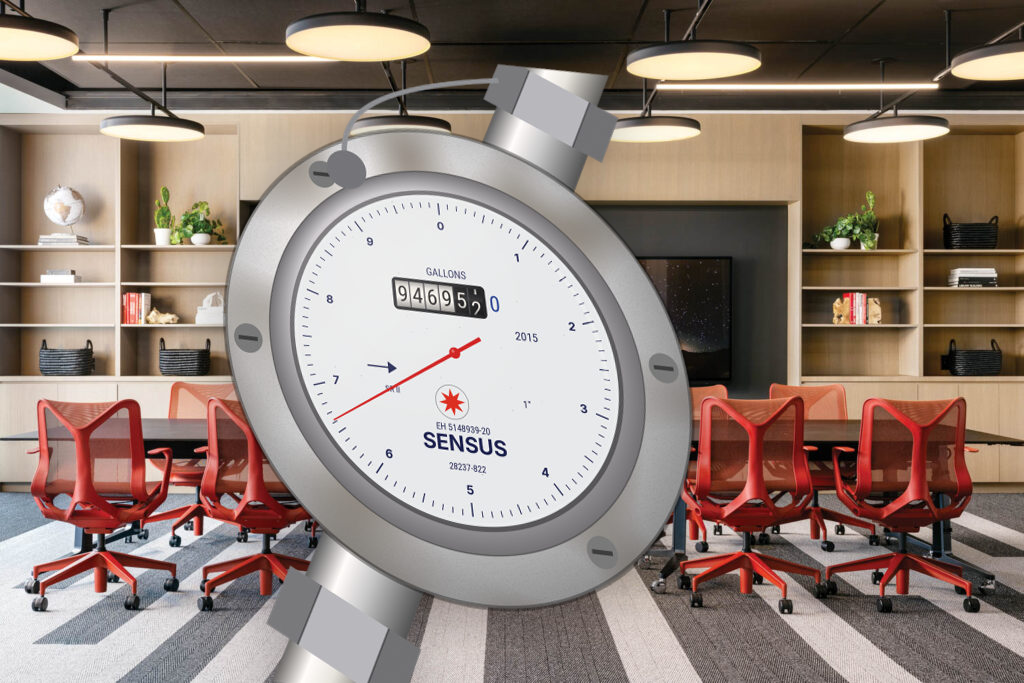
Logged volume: 9469516.6 (gal)
